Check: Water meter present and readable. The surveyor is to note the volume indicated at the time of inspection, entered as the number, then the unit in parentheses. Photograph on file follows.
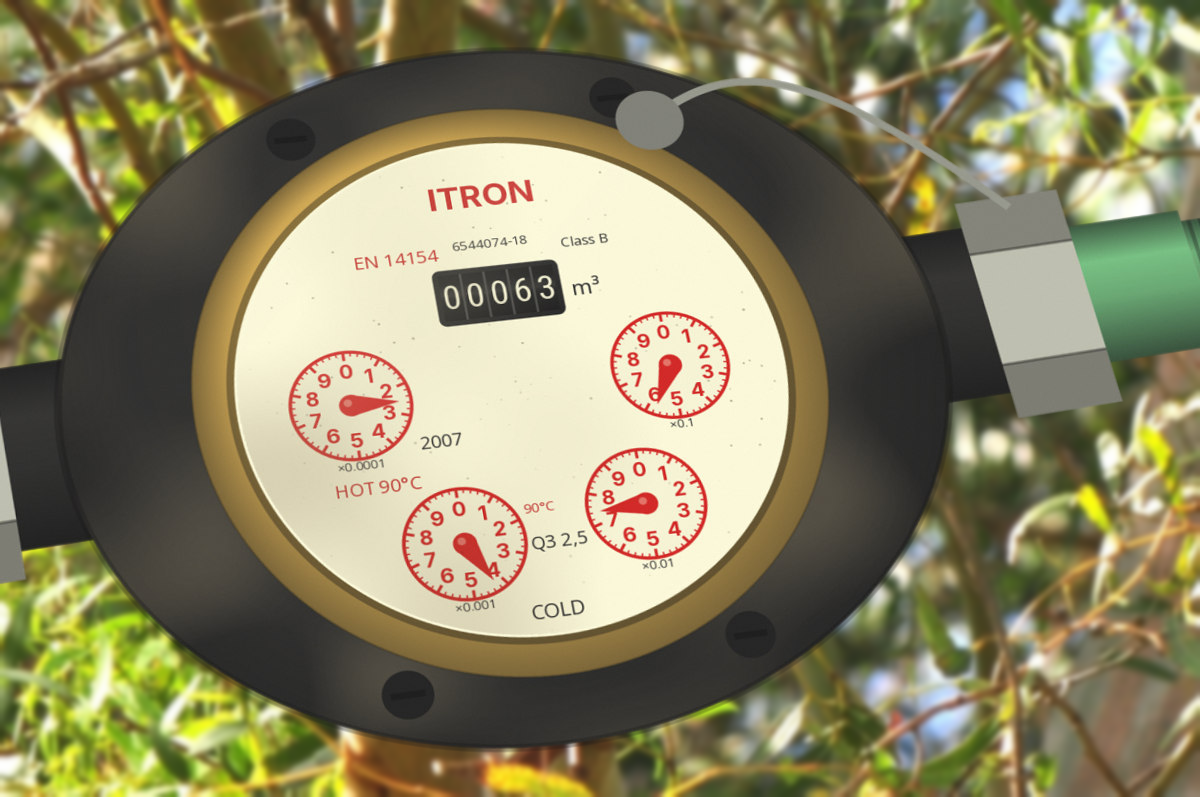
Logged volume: 63.5742 (m³)
